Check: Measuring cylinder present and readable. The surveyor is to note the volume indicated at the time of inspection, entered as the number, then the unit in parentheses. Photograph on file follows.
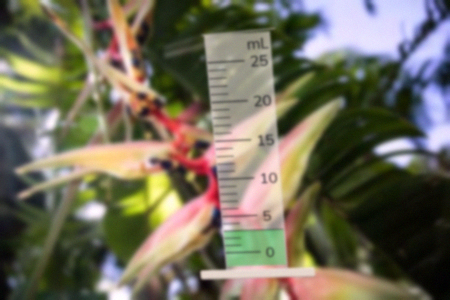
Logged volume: 3 (mL)
